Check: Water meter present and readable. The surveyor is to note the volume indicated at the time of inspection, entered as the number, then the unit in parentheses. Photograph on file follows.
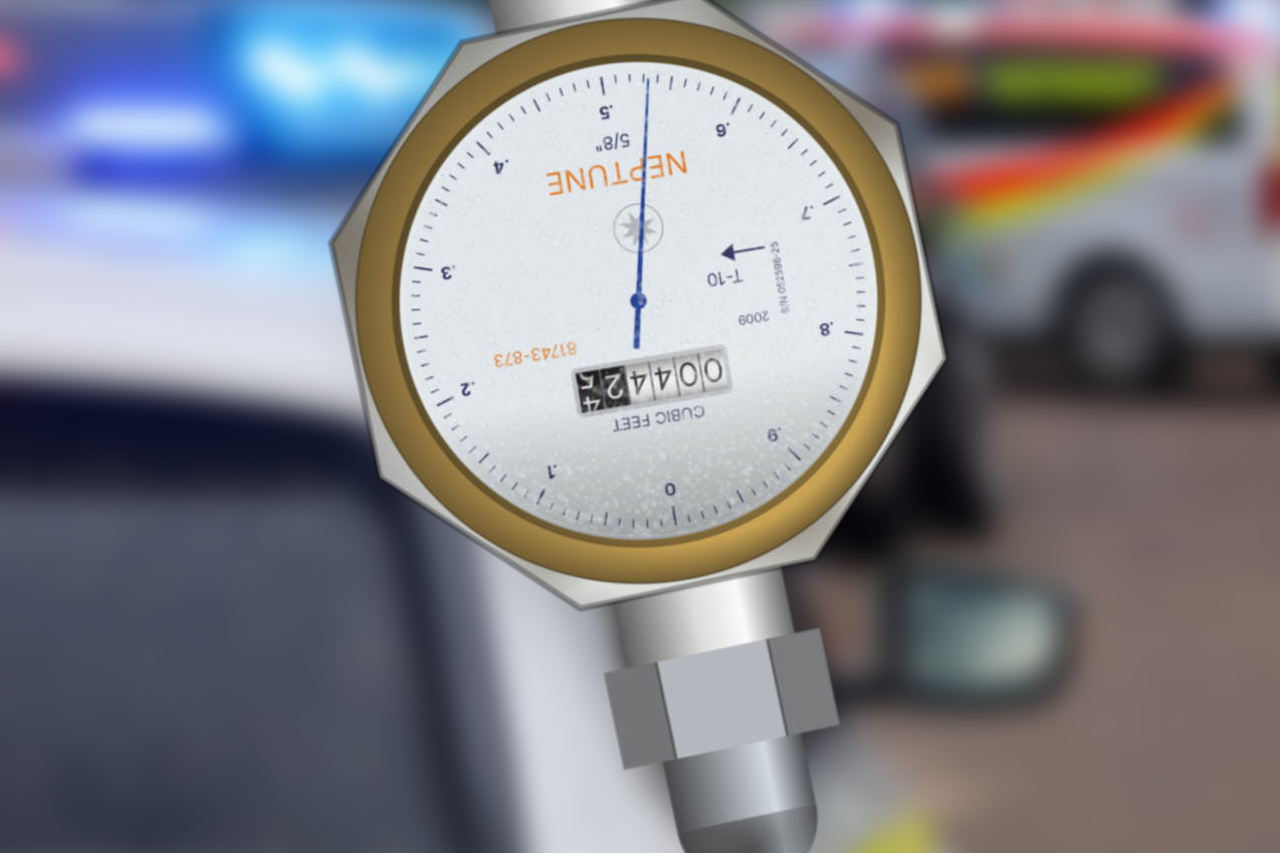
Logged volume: 4424.53 (ft³)
